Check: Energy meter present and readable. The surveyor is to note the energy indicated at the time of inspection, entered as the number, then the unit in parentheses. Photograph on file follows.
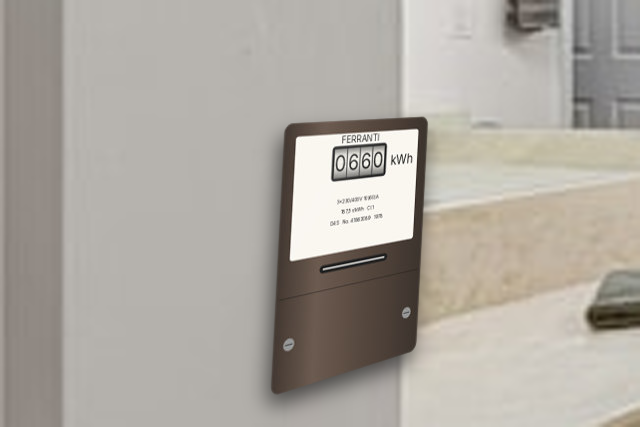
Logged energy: 660 (kWh)
